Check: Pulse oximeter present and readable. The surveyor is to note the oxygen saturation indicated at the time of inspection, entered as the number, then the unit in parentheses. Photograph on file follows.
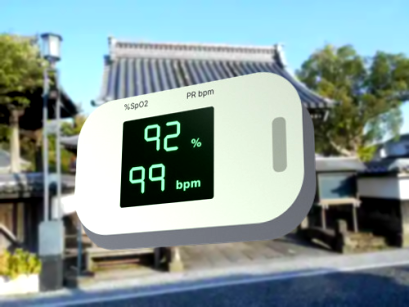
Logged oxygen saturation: 92 (%)
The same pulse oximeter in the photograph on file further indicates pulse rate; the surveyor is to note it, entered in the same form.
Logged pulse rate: 99 (bpm)
